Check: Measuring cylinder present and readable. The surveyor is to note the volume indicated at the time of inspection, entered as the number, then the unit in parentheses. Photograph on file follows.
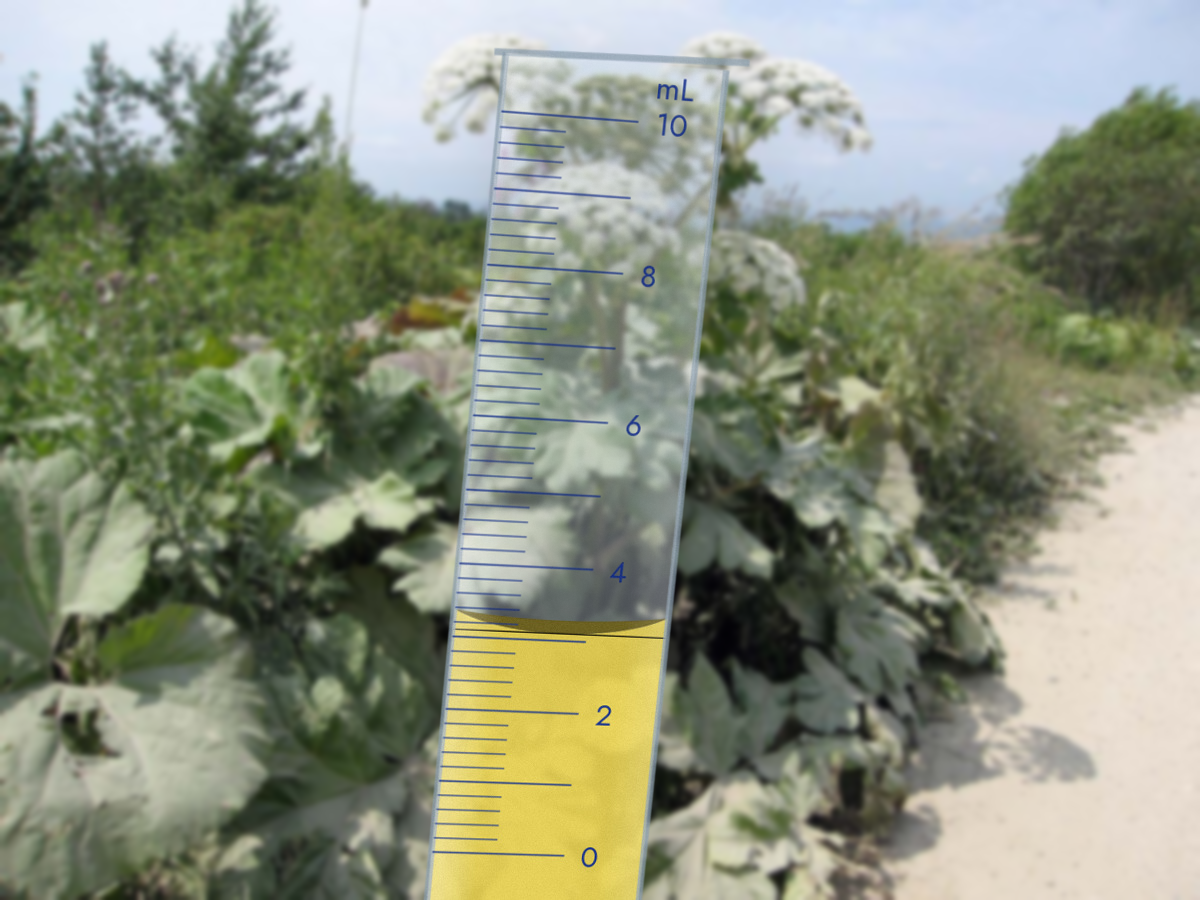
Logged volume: 3.1 (mL)
